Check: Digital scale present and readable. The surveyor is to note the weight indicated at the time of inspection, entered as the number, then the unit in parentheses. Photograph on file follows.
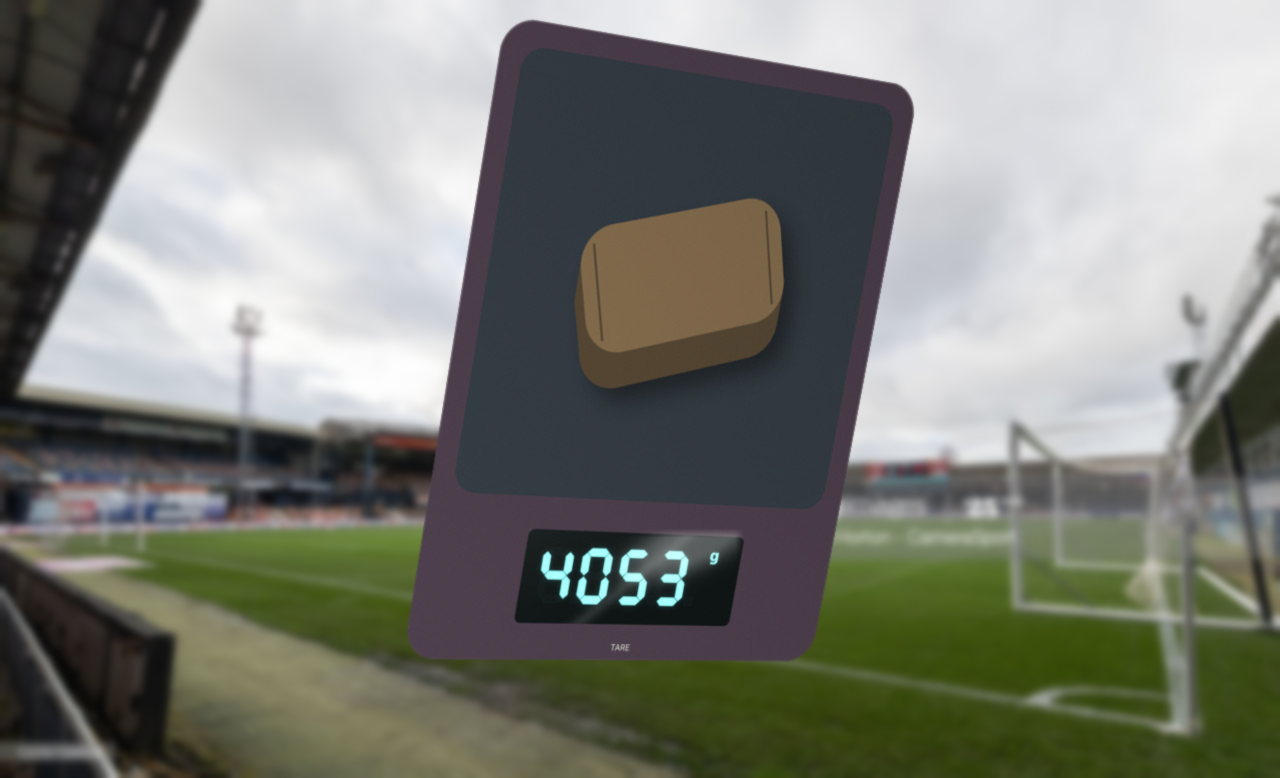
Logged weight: 4053 (g)
